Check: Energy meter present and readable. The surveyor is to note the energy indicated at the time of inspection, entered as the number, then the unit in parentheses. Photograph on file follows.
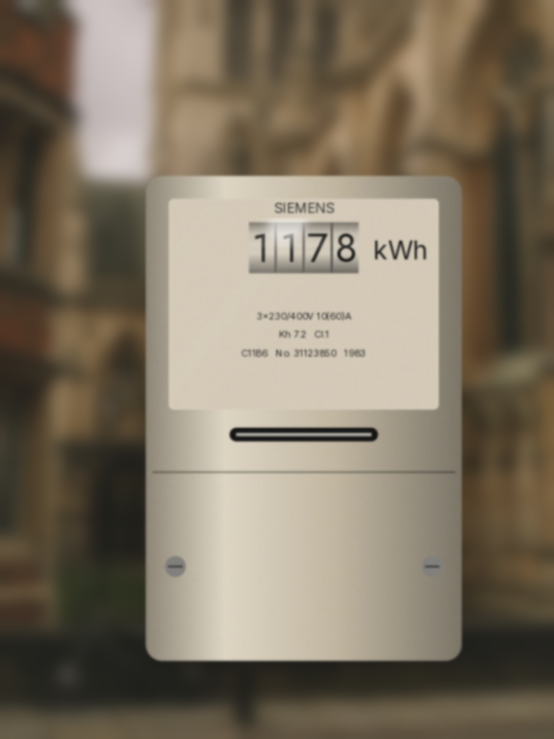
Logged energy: 1178 (kWh)
